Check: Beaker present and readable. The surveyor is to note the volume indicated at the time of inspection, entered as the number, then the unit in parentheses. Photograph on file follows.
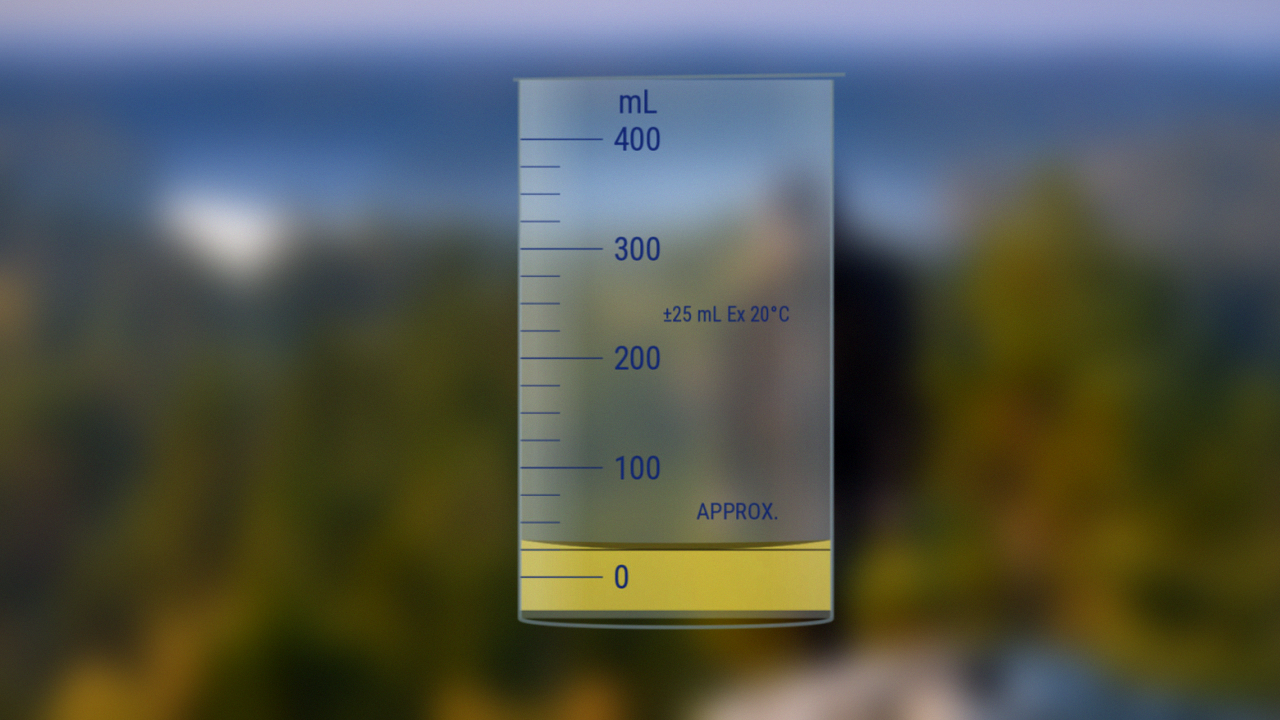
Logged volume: 25 (mL)
